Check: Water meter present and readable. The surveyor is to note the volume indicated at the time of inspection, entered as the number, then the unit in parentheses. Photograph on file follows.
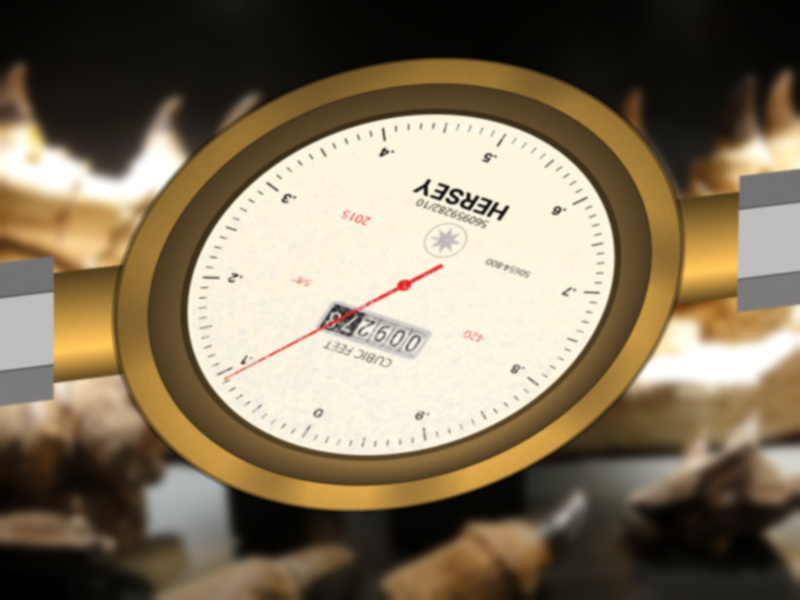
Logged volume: 9278.09 (ft³)
